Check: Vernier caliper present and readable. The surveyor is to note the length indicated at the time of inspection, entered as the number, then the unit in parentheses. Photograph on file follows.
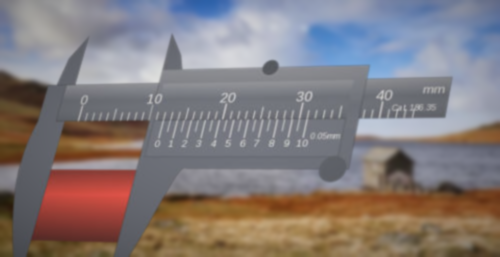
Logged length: 12.0 (mm)
